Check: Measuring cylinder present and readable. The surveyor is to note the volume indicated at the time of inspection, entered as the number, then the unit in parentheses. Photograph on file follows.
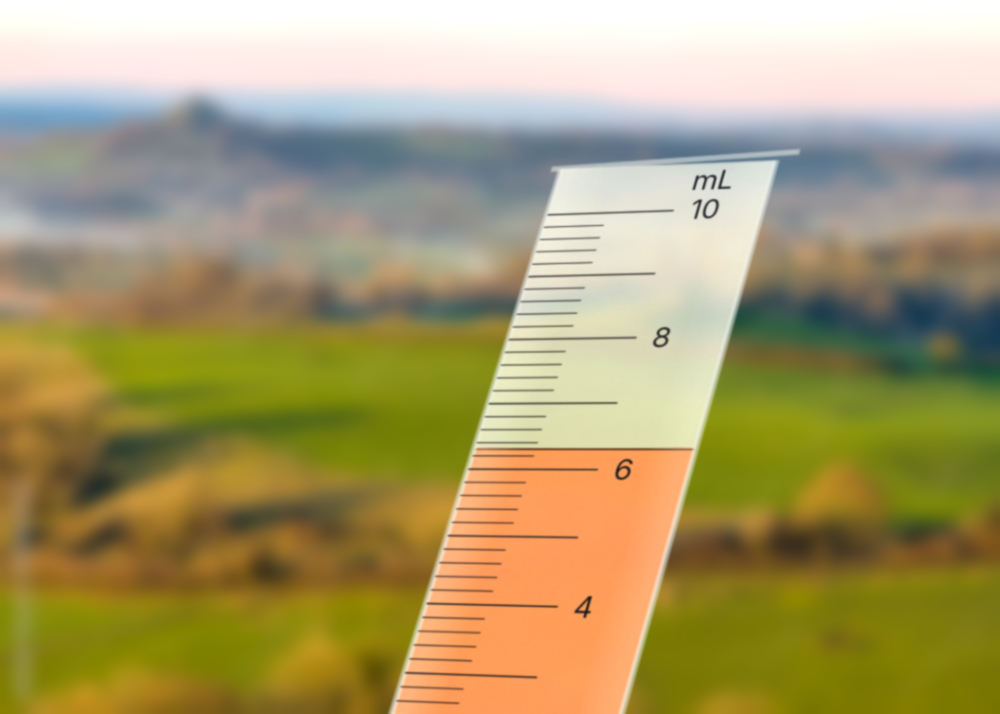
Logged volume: 6.3 (mL)
